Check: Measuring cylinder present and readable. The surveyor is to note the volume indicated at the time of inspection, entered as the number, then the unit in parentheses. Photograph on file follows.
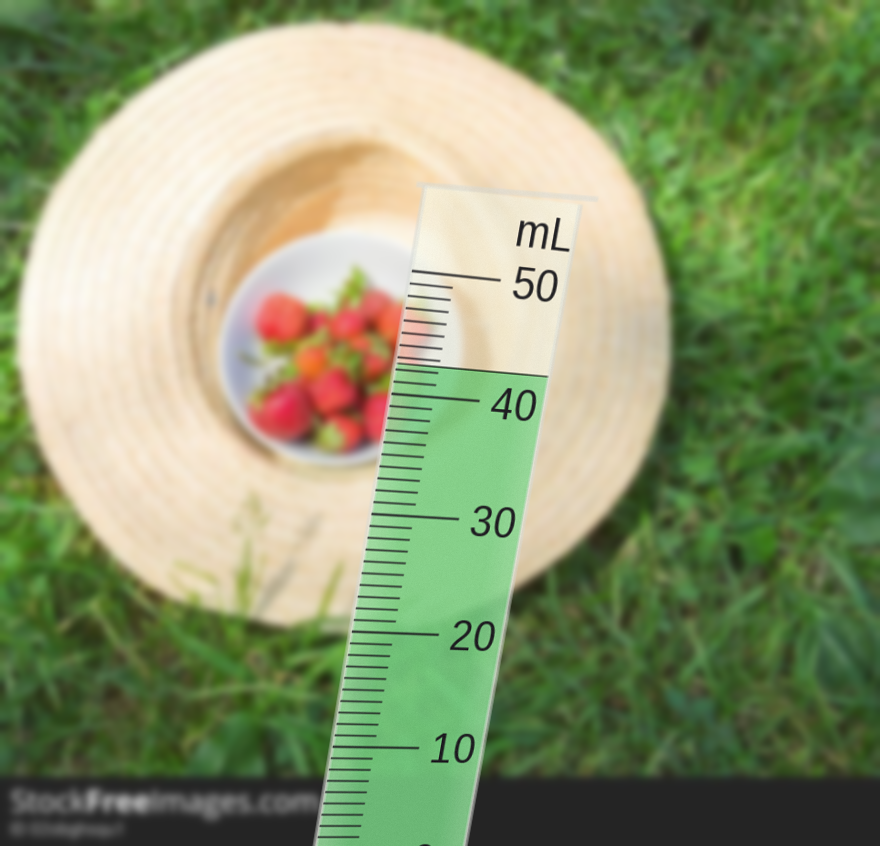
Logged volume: 42.5 (mL)
